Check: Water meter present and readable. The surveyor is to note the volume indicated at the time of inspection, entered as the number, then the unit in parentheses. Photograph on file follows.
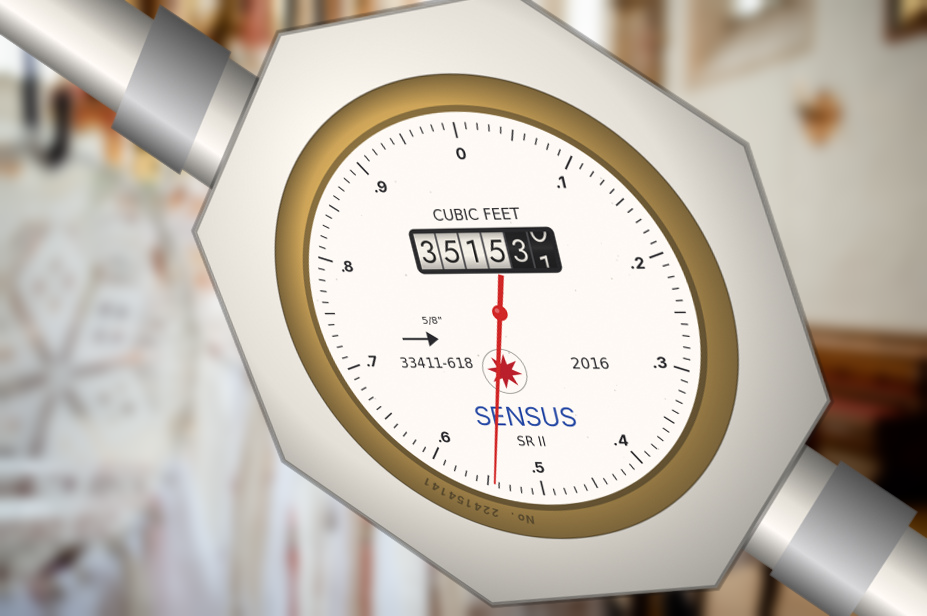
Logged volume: 351530.54 (ft³)
